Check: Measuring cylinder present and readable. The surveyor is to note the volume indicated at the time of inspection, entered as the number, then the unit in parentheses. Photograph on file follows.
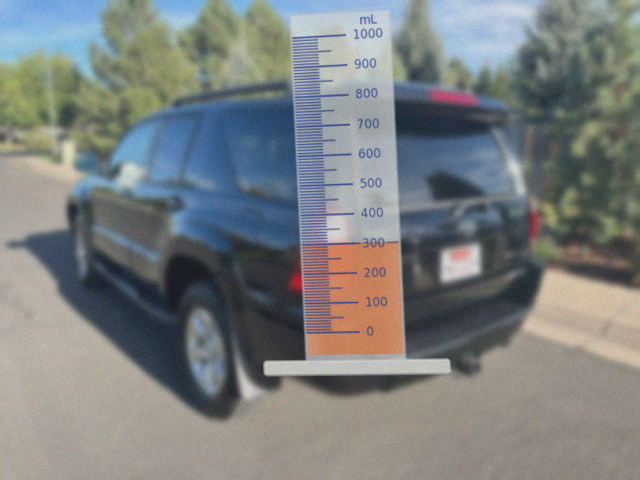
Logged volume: 300 (mL)
